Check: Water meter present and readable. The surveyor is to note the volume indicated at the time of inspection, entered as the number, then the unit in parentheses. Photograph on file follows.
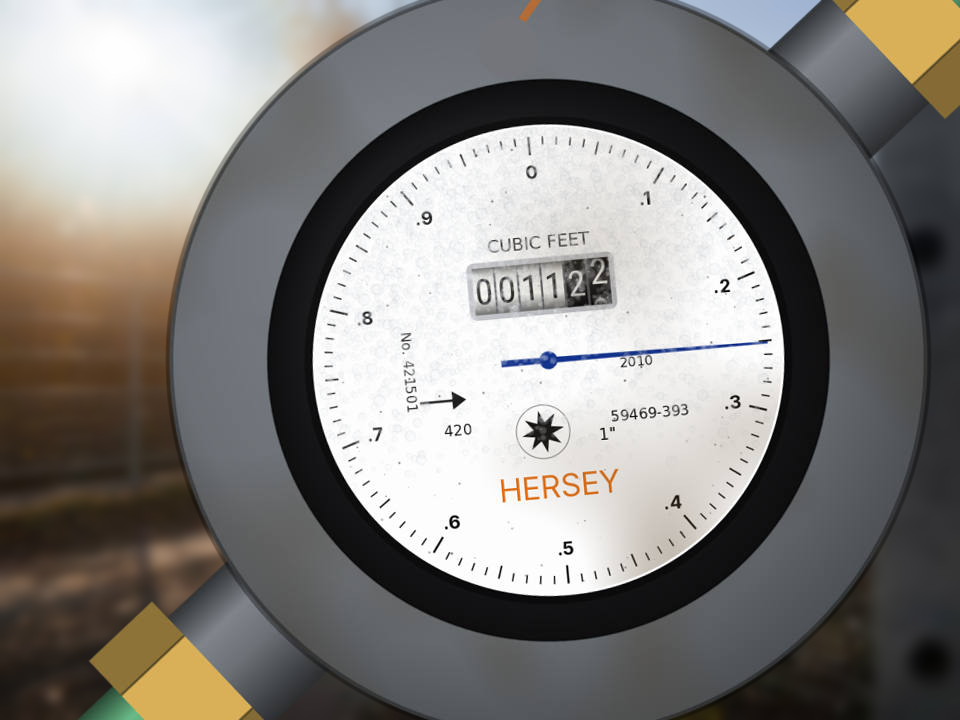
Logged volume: 1122.25 (ft³)
